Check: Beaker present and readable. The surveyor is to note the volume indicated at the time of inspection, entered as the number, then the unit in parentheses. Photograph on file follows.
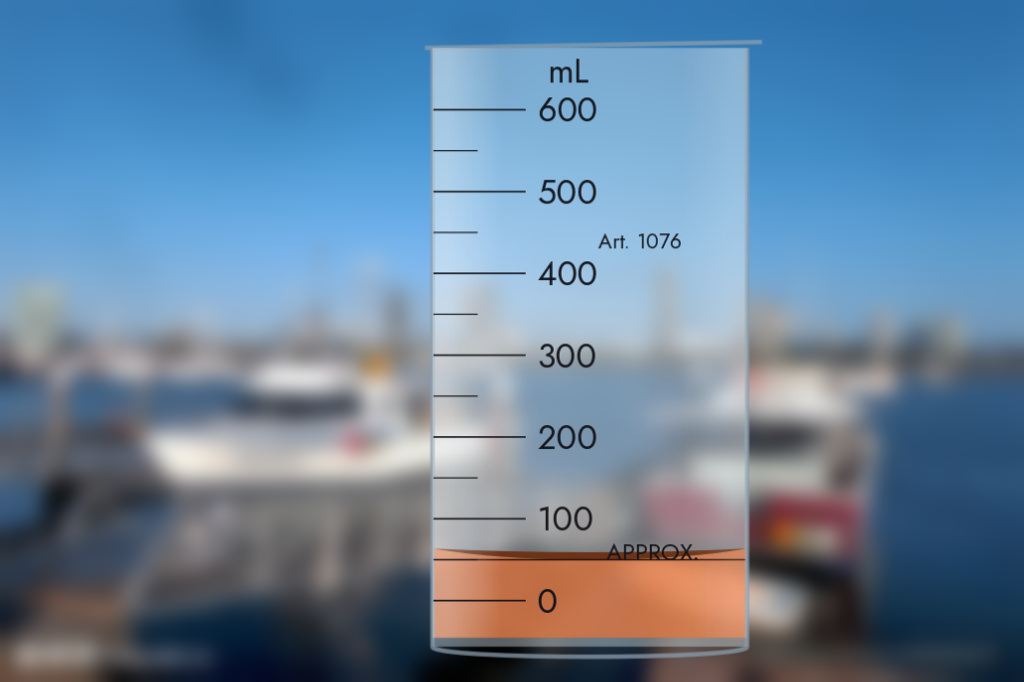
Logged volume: 50 (mL)
